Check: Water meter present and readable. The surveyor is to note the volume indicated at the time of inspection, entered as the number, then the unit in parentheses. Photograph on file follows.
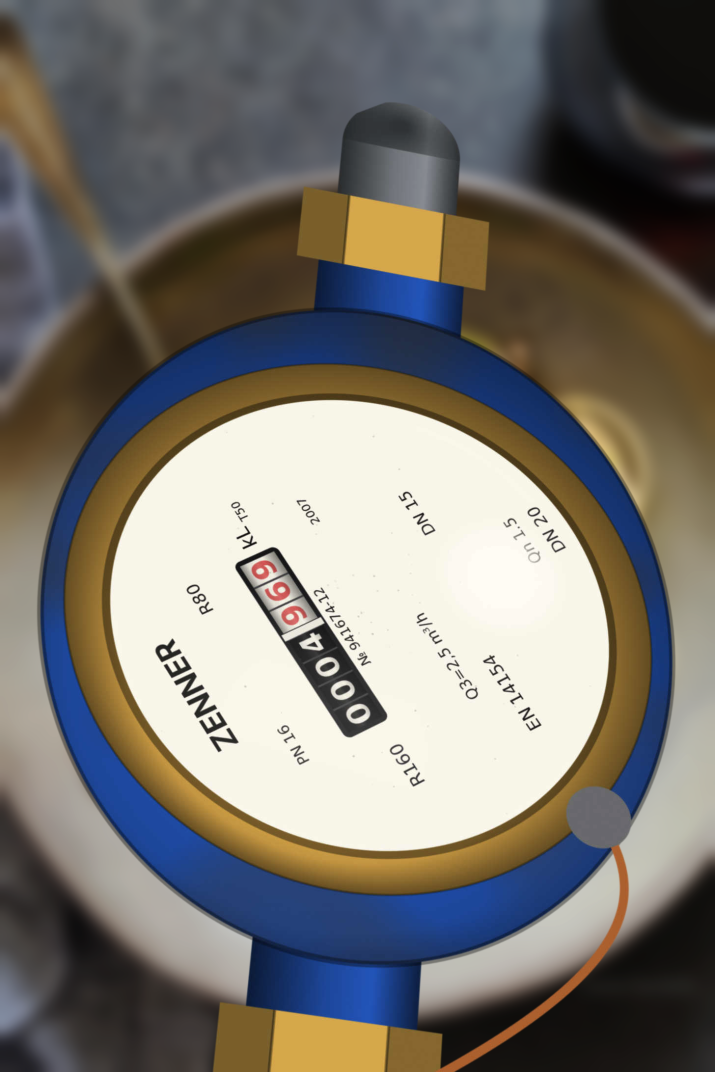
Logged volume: 4.969 (kL)
